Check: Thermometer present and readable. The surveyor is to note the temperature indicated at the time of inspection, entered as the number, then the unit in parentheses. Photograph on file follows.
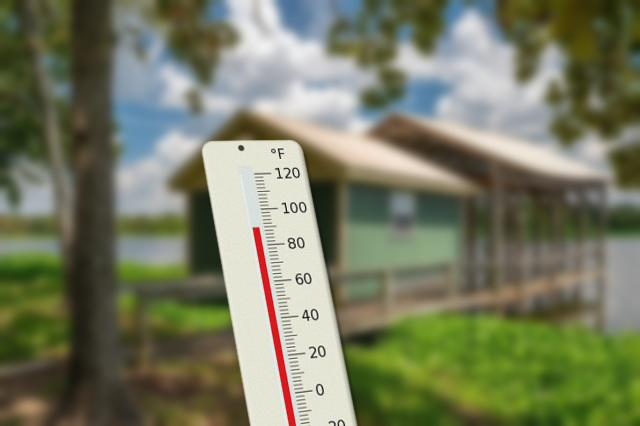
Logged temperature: 90 (°F)
